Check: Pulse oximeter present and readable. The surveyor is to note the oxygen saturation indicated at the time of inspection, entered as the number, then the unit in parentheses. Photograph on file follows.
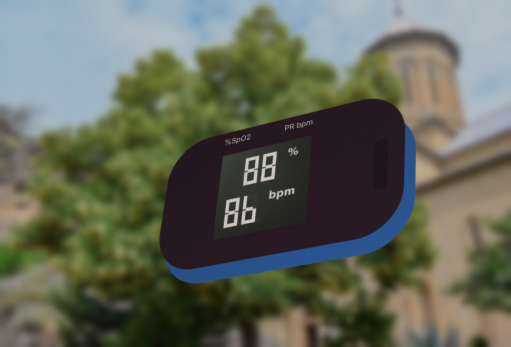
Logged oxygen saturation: 88 (%)
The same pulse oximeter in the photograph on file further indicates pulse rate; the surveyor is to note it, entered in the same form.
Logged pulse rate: 86 (bpm)
